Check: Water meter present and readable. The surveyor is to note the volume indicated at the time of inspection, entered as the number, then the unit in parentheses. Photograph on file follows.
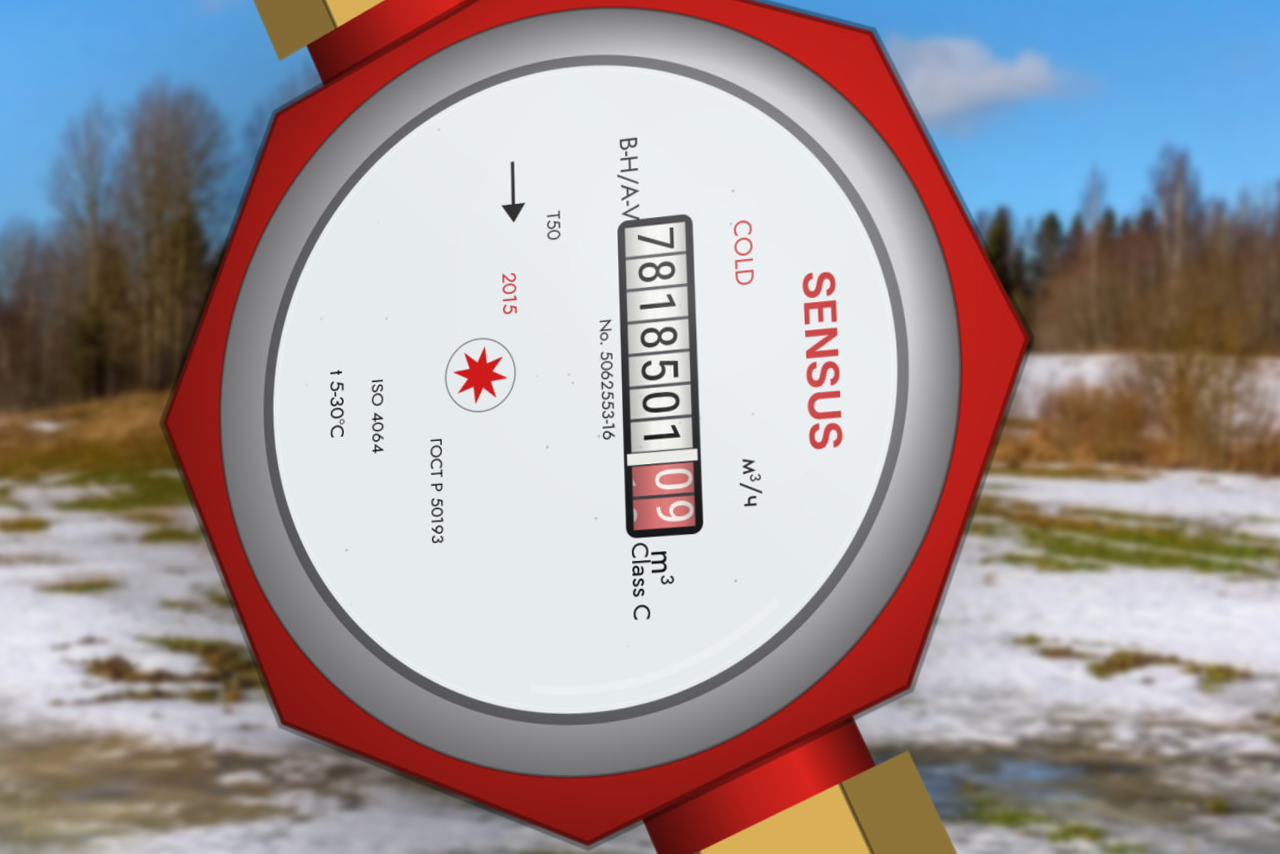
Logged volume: 7818501.09 (m³)
